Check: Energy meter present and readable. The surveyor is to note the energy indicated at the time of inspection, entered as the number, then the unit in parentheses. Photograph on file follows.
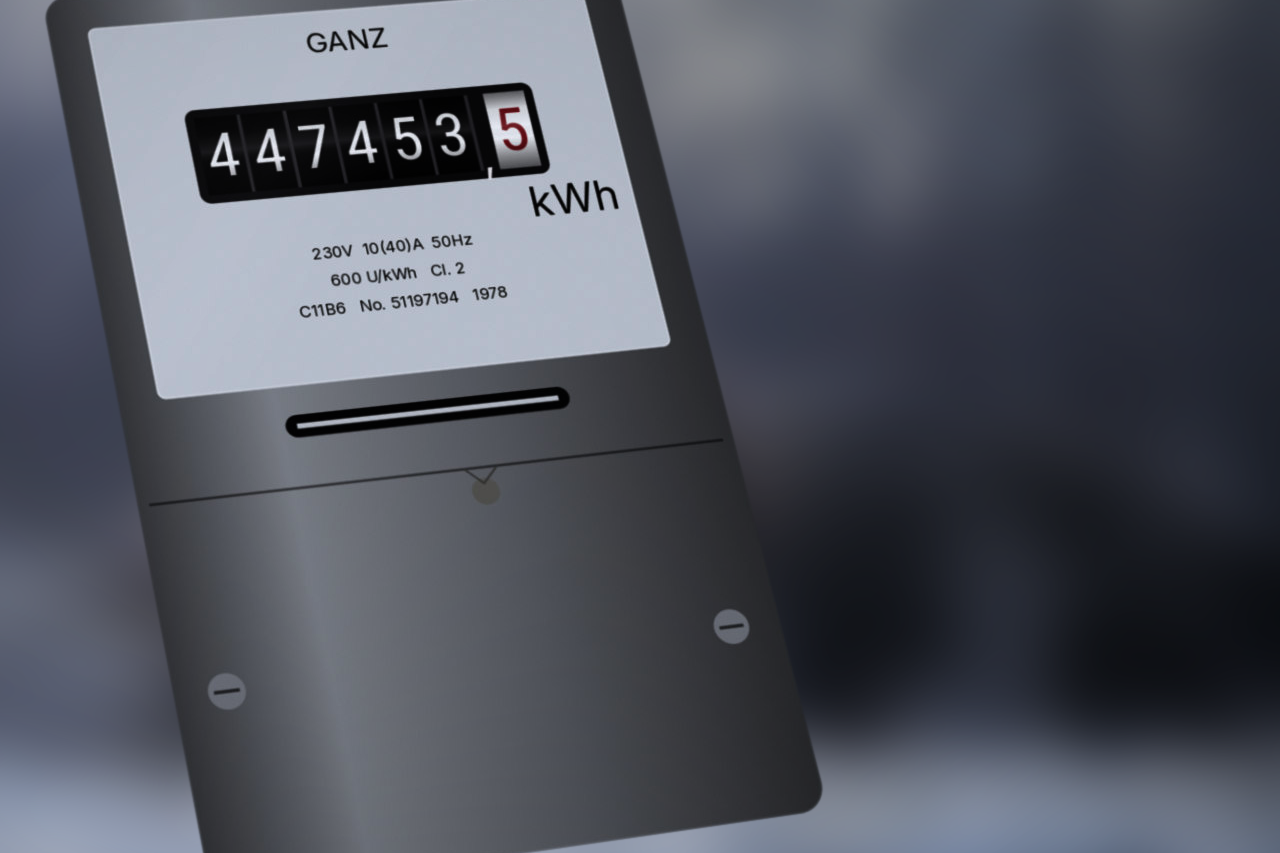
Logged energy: 447453.5 (kWh)
